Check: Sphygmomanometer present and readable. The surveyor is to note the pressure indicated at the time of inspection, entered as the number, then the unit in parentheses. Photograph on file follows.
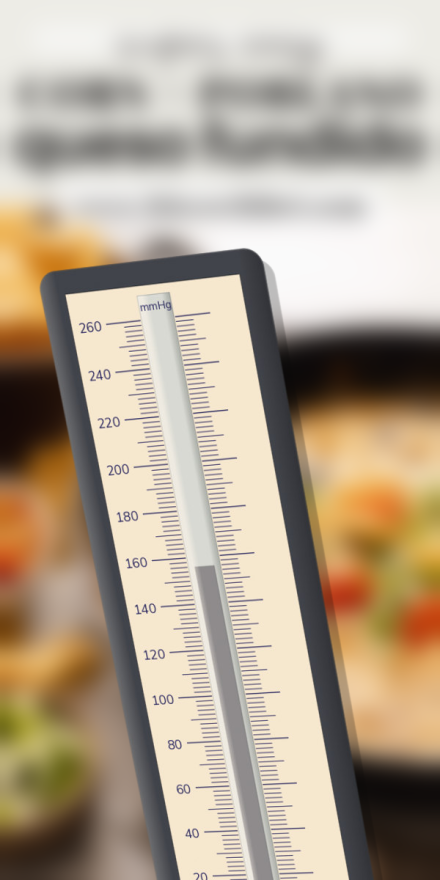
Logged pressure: 156 (mmHg)
